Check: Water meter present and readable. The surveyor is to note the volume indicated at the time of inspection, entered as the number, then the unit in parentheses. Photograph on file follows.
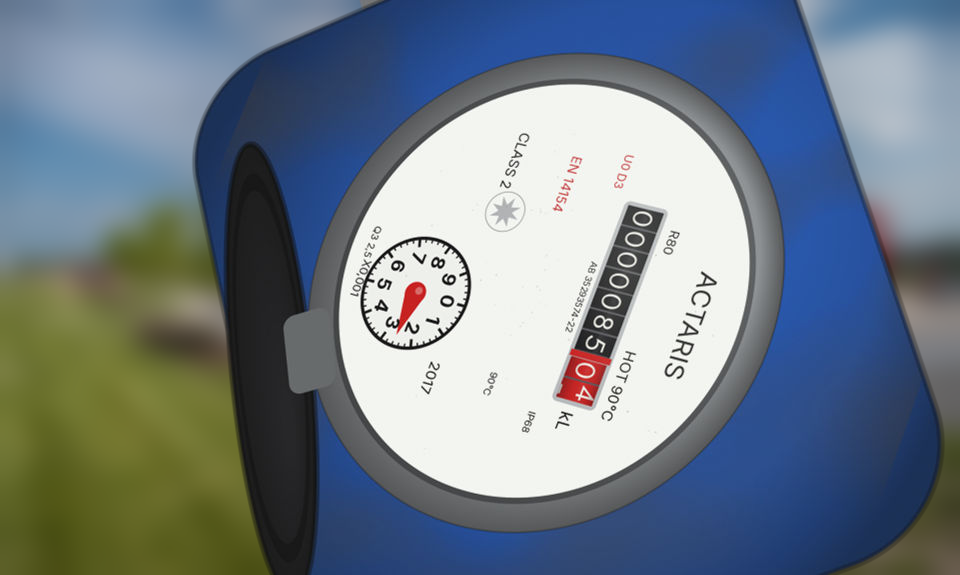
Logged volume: 85.042 (kL)
